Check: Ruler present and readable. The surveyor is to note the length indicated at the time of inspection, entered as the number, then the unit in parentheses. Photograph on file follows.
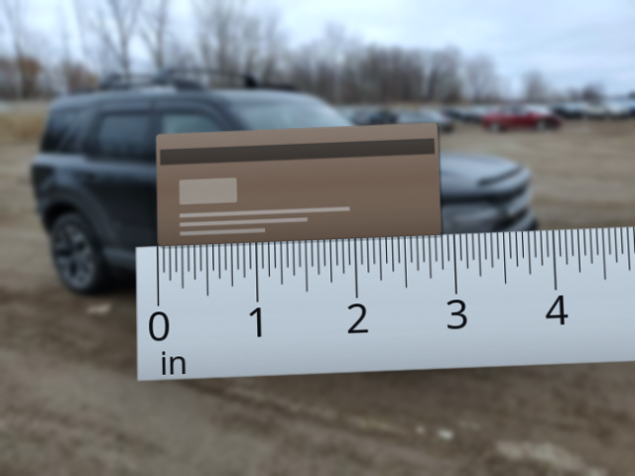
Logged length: 2.875 (in)
